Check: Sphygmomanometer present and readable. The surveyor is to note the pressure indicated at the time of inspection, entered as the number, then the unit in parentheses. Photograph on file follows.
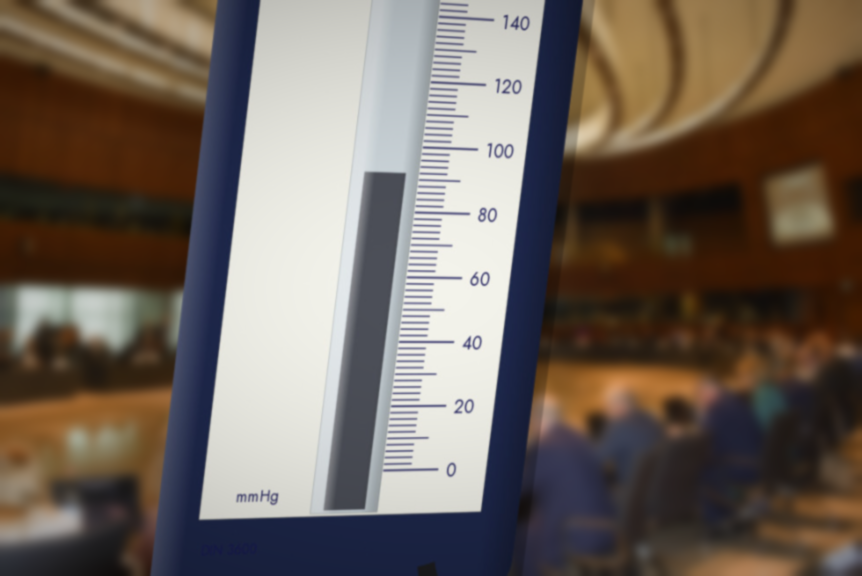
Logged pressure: 92 (mmHg)
